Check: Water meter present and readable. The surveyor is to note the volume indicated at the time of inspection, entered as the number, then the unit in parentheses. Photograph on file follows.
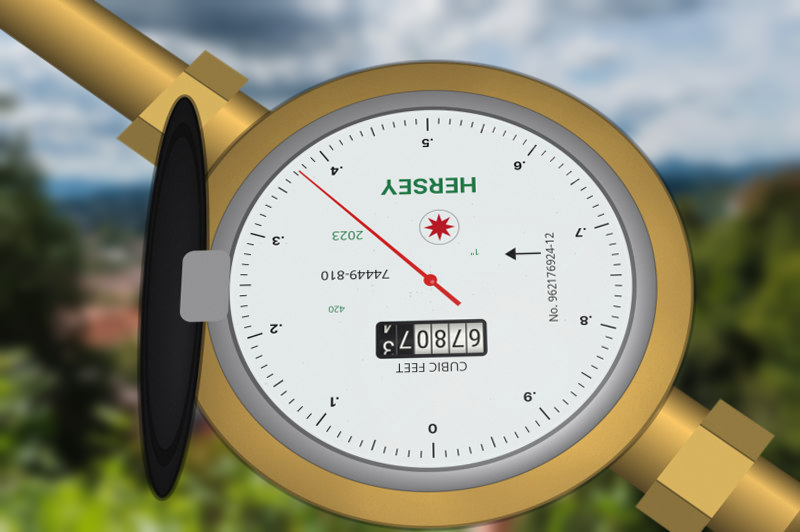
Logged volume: 678073.37 (ft³)
